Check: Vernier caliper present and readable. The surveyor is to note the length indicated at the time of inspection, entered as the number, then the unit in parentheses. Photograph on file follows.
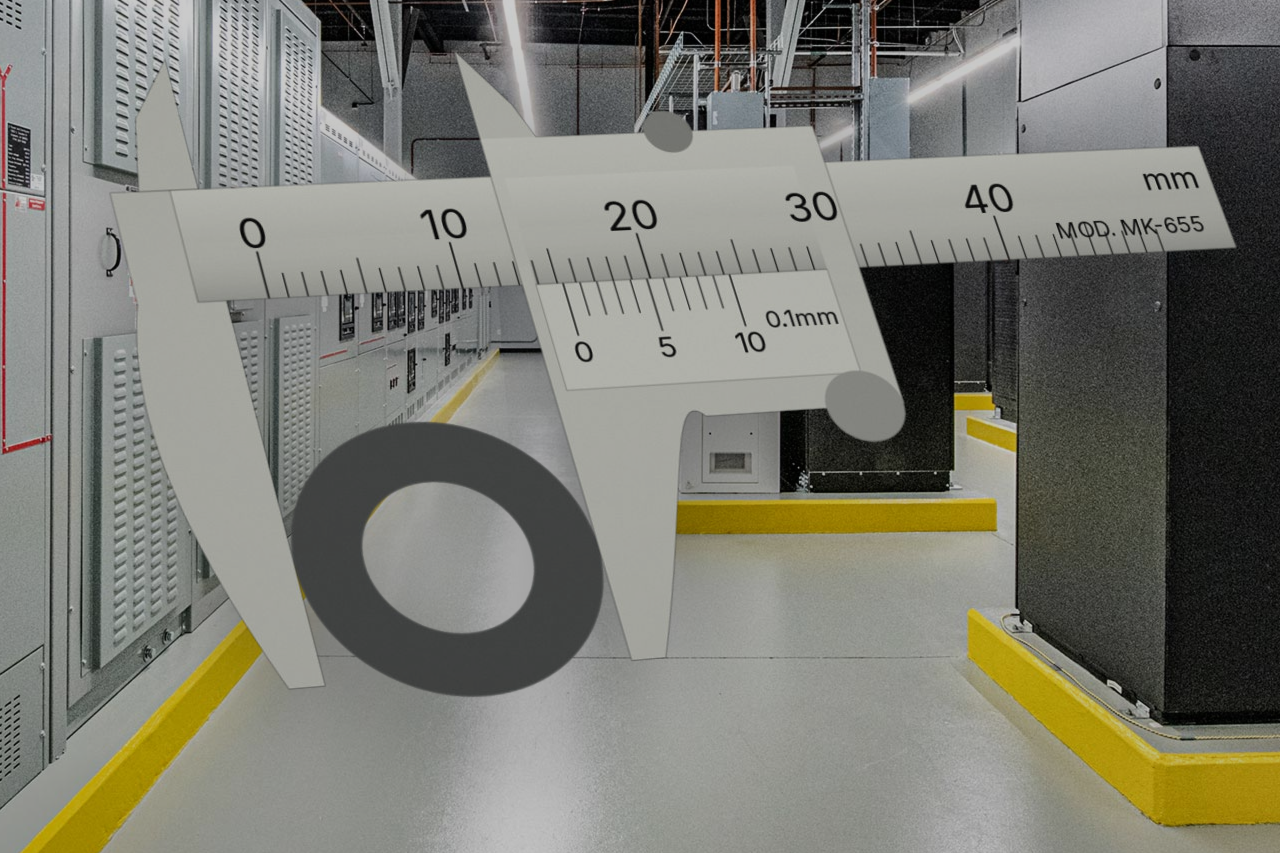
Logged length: 15.3 (mm)
